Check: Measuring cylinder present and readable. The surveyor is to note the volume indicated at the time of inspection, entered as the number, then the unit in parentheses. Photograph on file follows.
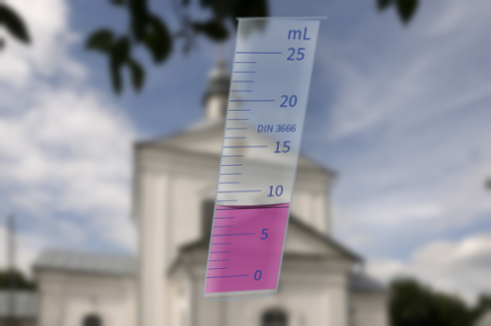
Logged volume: 8 (mL)
